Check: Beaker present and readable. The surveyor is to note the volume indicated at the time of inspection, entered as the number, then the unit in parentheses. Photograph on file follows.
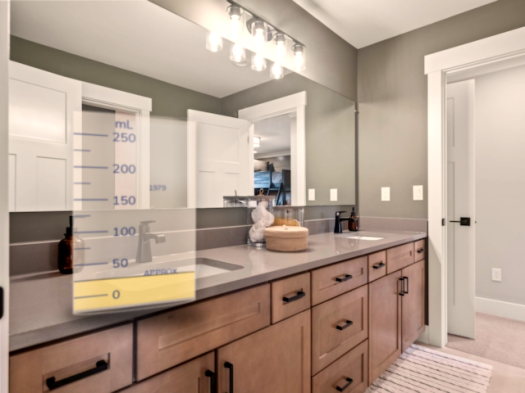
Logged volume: 25 (mL)
